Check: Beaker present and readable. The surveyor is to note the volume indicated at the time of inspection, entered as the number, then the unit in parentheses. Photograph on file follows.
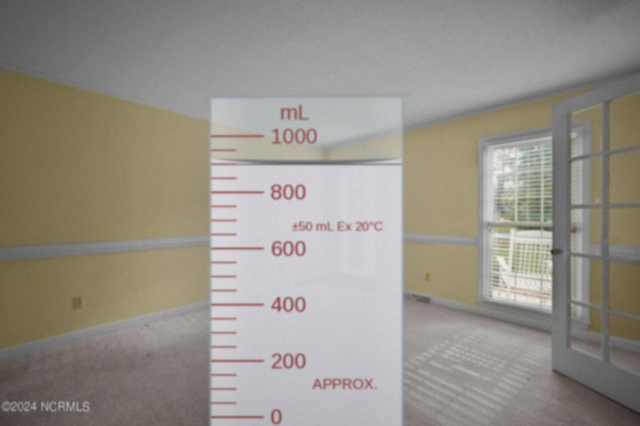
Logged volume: 900 (mL)
